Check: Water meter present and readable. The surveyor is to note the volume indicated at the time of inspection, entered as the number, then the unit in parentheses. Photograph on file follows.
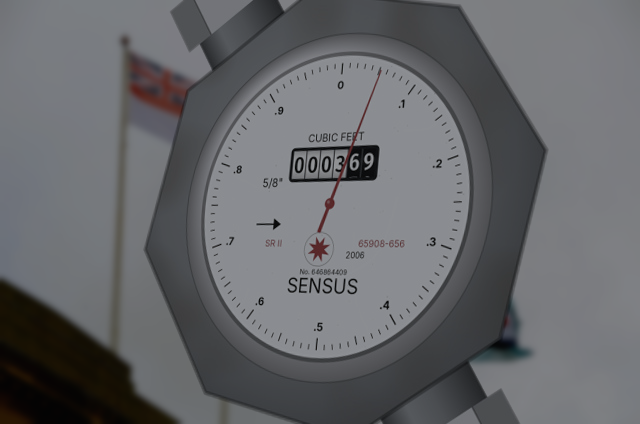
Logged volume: 369.05 (ft³)
